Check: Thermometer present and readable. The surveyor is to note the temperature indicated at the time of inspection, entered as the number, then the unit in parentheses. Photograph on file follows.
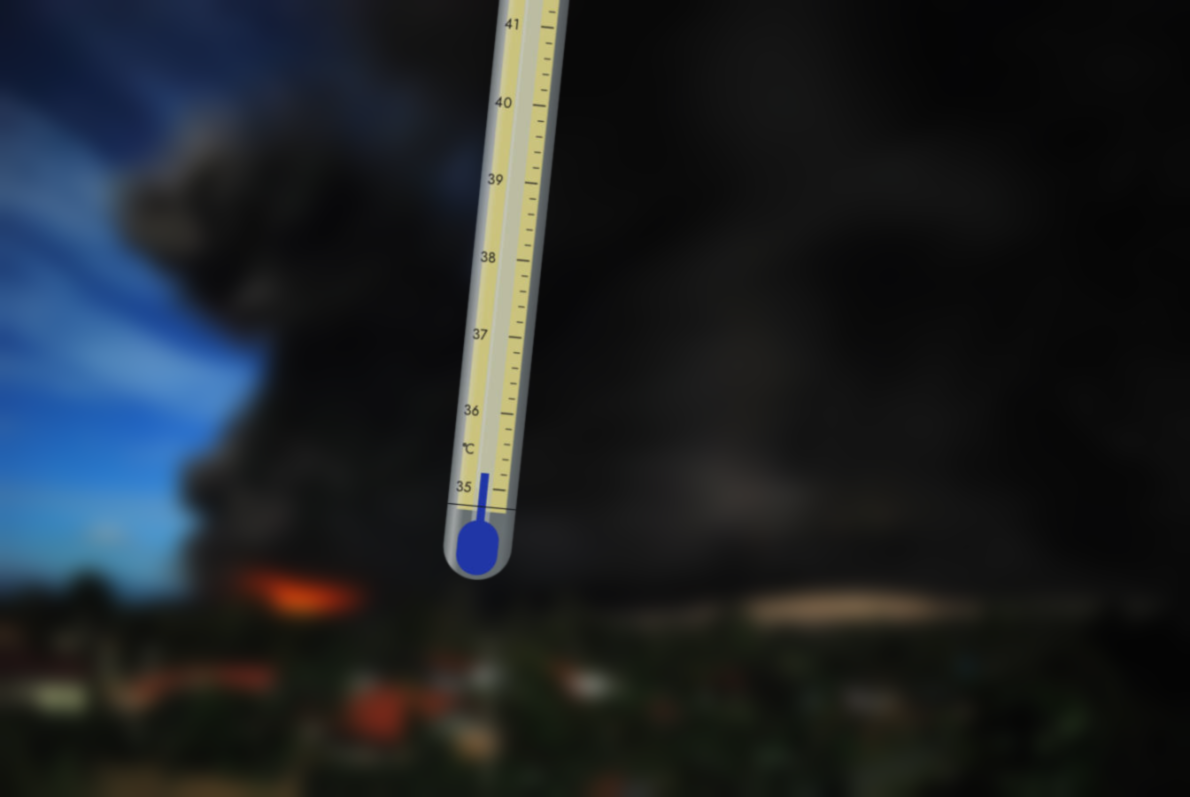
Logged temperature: 35.2 (°C)
